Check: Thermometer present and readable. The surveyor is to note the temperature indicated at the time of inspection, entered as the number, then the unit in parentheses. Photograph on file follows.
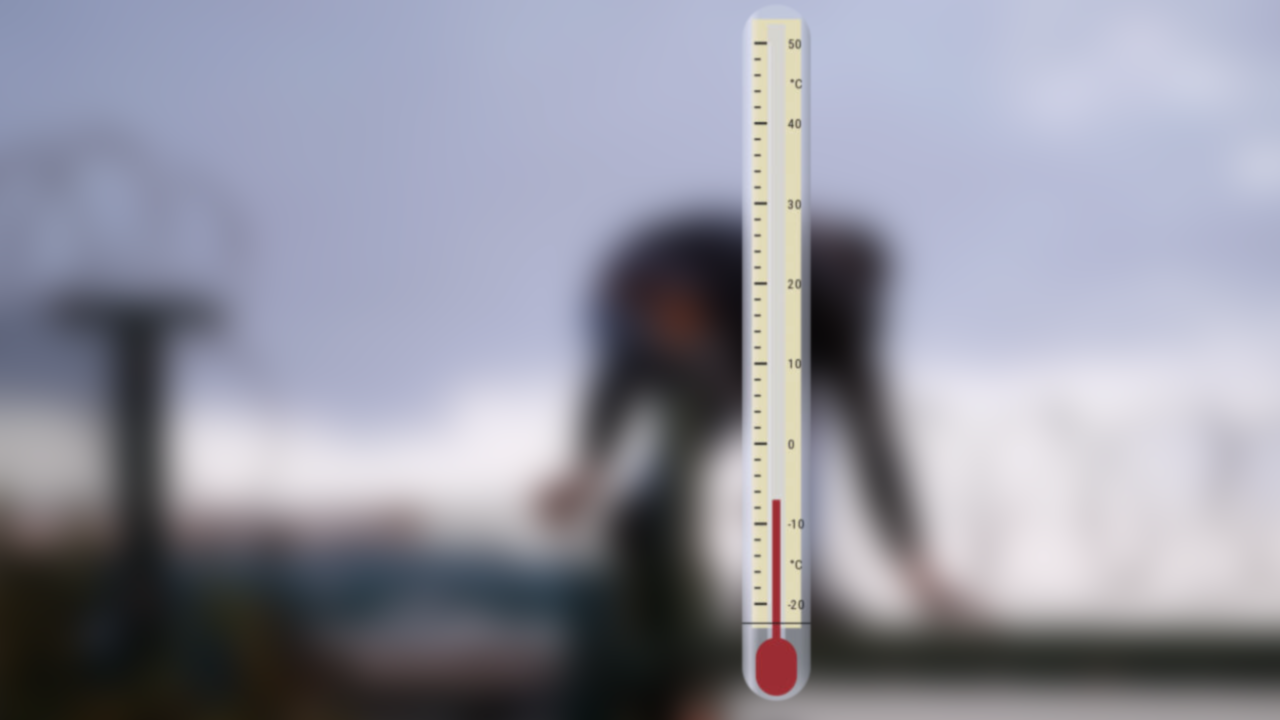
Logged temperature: -7 (°C)
